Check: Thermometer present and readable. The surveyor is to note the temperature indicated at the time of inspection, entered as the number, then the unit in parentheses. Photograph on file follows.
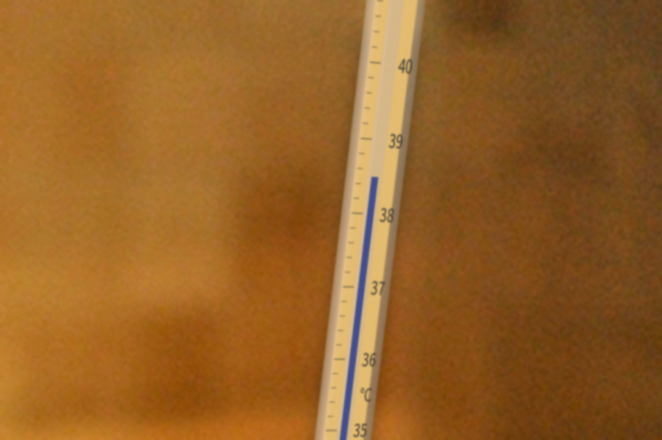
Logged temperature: 38.5 (°C)
